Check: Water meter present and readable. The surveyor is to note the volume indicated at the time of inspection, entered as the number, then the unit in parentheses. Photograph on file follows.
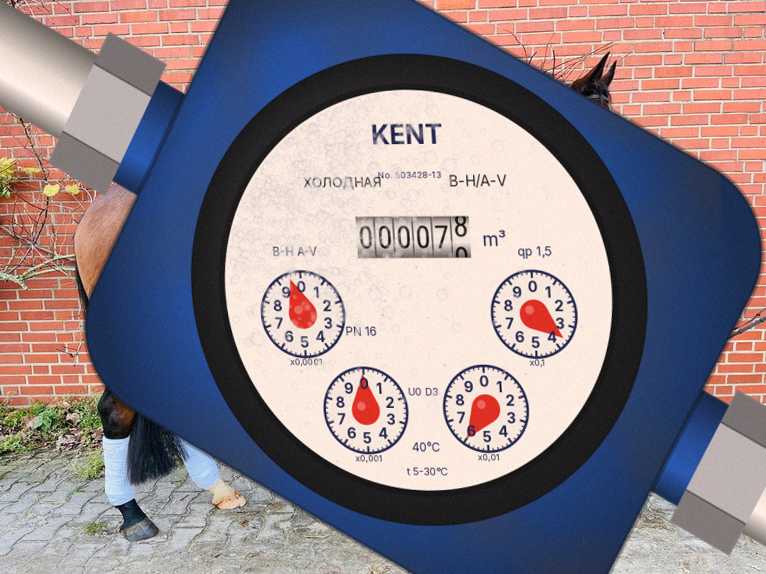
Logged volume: 78.3599 (m³)
